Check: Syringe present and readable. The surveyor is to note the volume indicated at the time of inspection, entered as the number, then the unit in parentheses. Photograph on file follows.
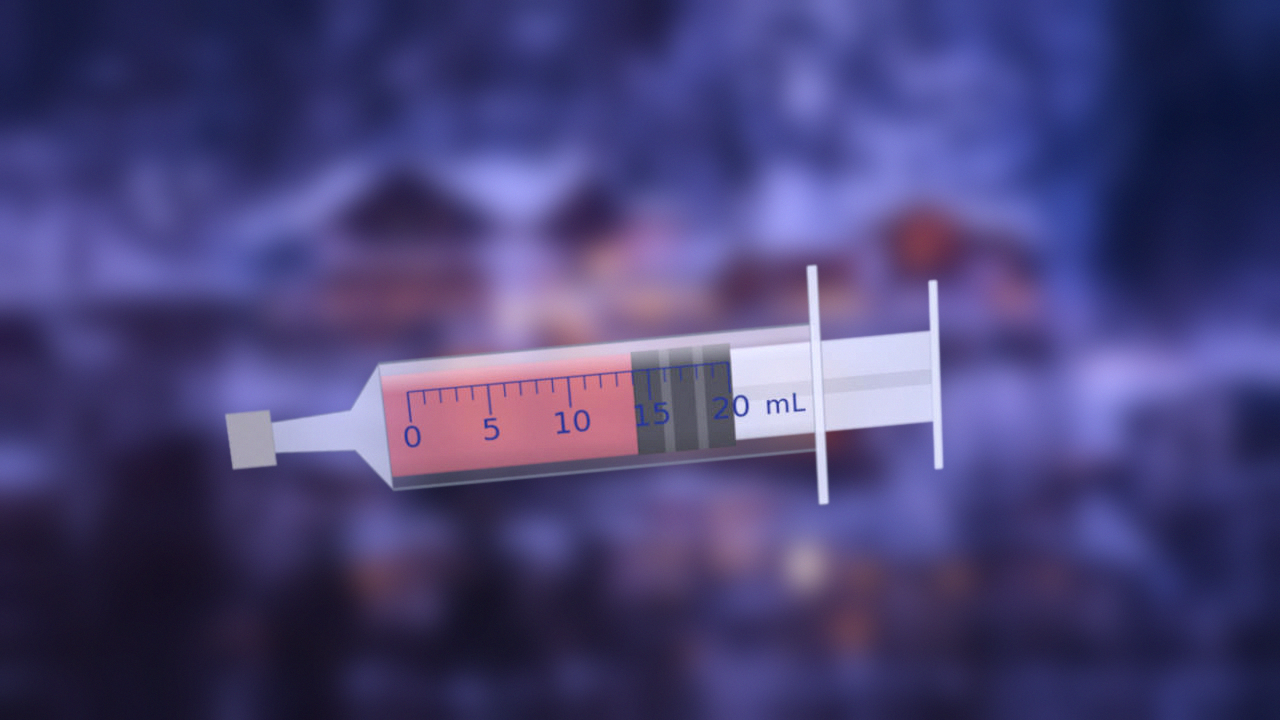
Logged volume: 14 (mL)
